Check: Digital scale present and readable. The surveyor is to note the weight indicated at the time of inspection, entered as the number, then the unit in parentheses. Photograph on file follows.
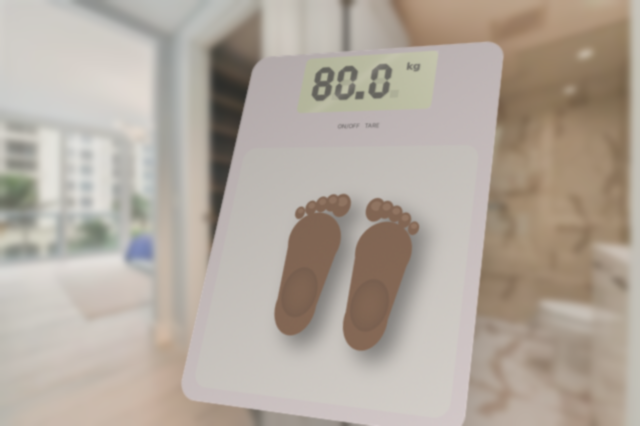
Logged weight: 80.0 (kg)
